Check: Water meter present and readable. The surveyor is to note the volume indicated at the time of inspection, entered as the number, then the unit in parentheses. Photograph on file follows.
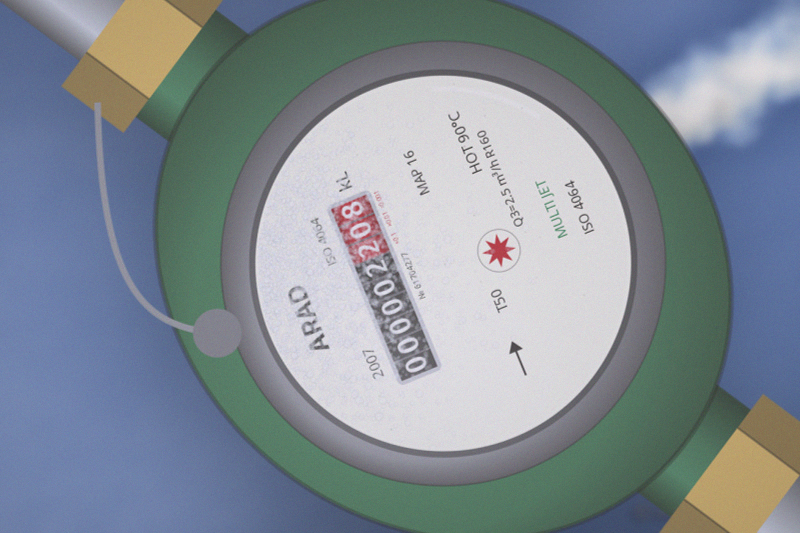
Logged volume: 2.208 (kL)
